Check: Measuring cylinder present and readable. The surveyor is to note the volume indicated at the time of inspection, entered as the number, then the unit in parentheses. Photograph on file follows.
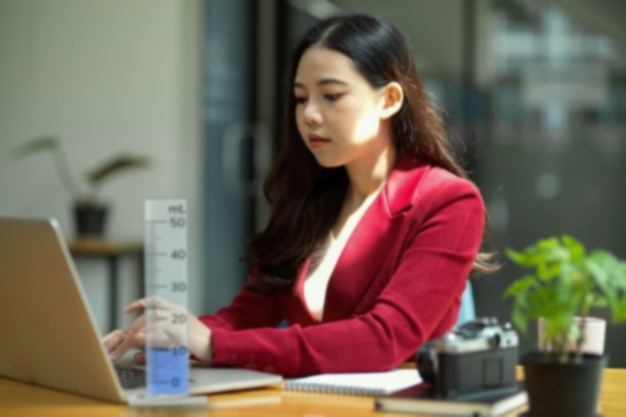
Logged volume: 10 (mL)
